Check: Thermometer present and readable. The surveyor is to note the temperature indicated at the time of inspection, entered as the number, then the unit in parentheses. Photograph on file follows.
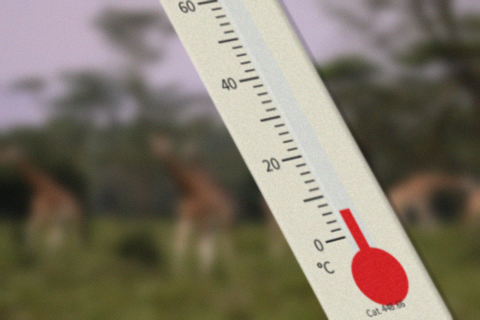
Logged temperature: 6 (°C)
